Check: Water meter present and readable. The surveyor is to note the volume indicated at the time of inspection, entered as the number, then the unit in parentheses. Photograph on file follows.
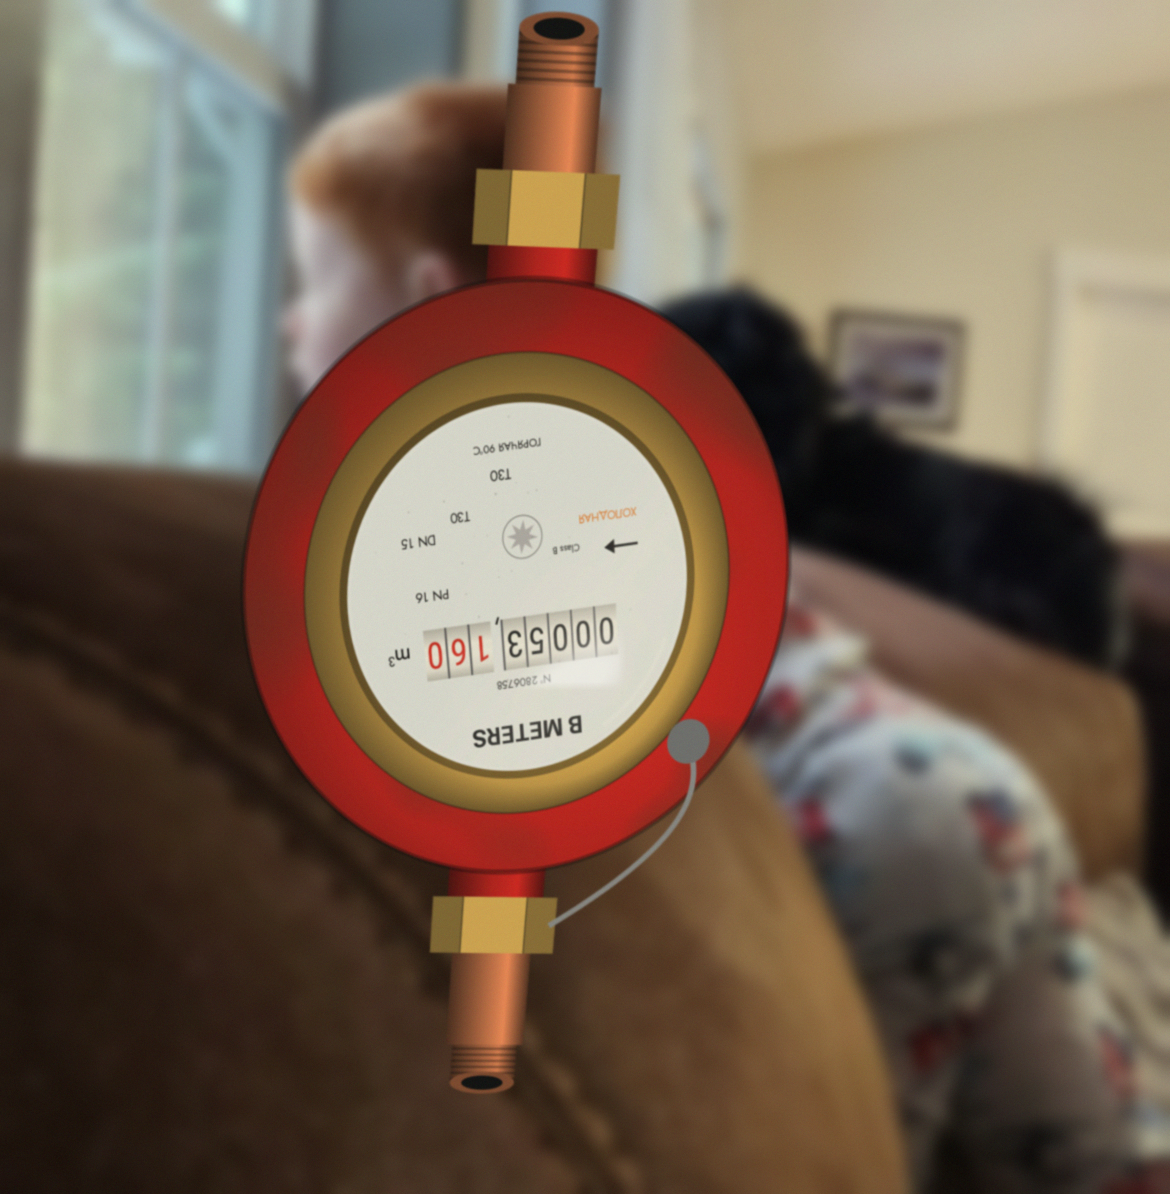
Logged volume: 53.160 (m³)
